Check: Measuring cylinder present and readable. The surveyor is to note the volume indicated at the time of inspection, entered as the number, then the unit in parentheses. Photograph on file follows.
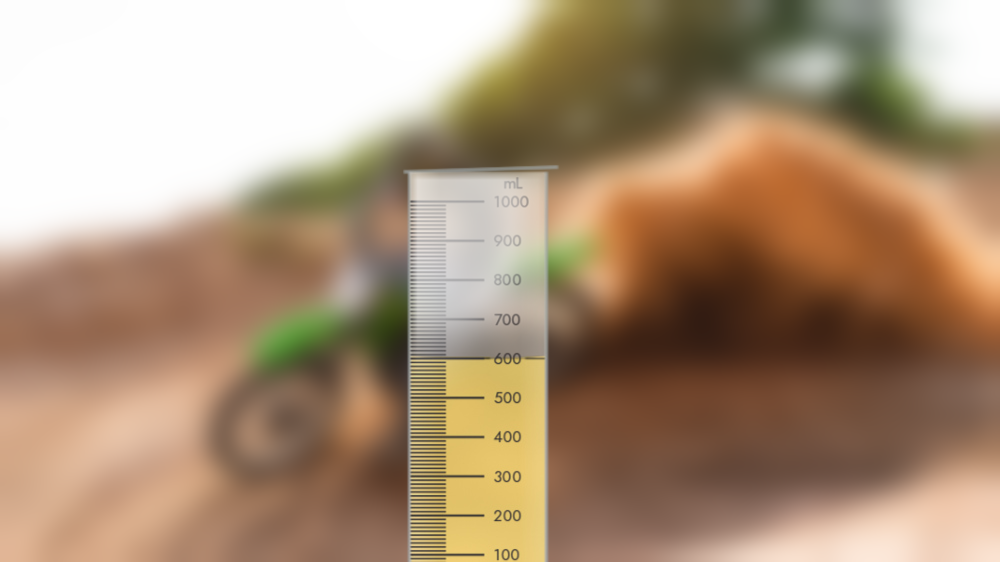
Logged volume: 600 (mL)
